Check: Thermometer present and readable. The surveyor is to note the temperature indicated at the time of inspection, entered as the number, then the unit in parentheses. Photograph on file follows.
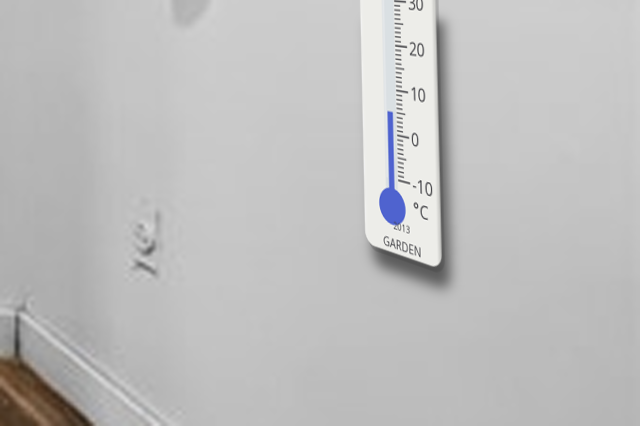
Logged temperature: 5 (°C)
